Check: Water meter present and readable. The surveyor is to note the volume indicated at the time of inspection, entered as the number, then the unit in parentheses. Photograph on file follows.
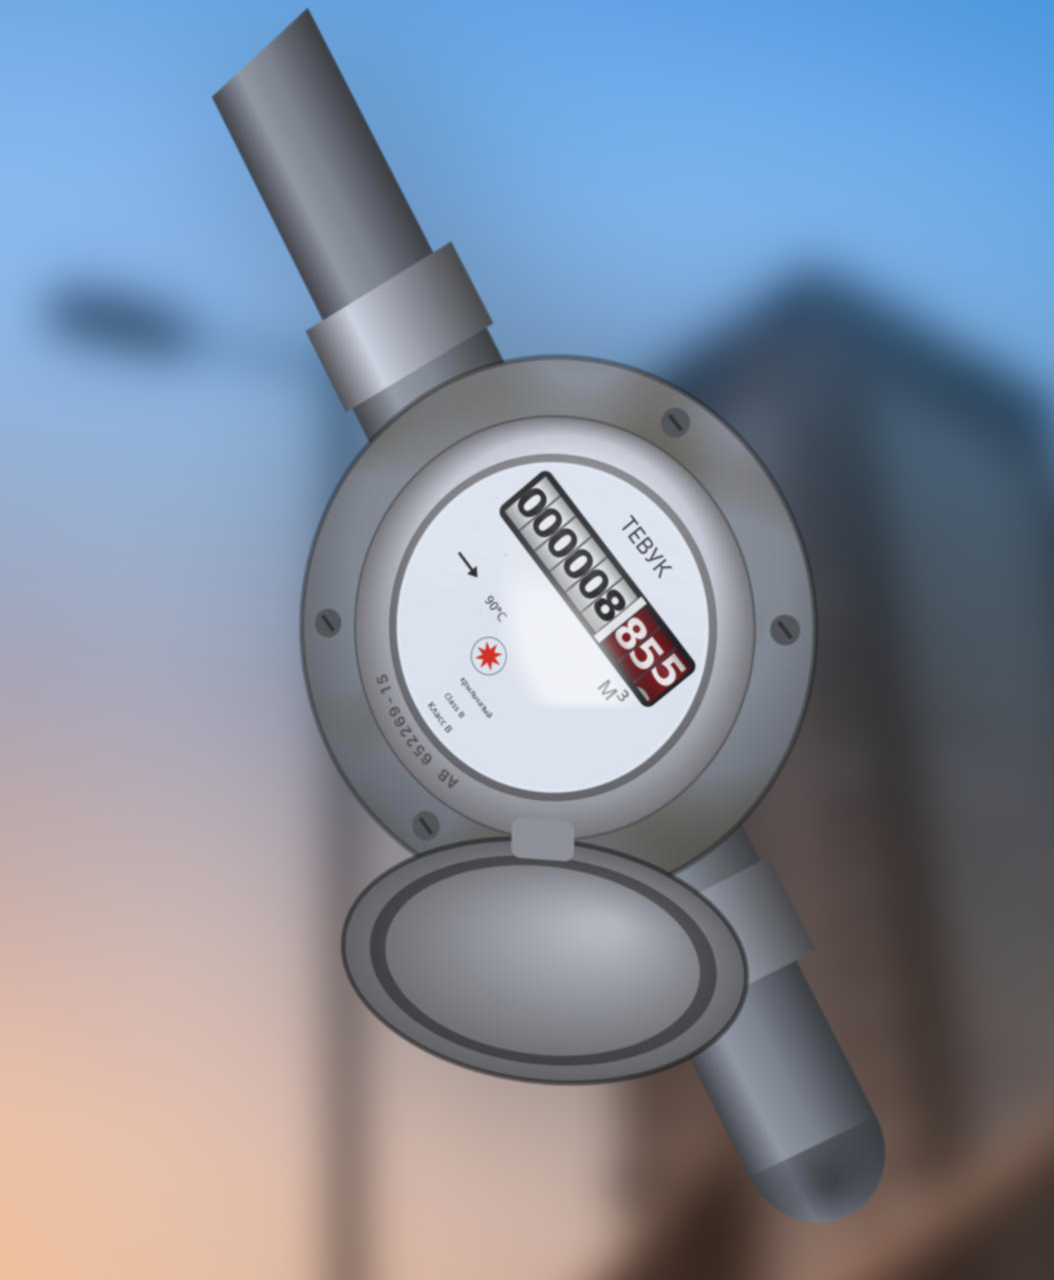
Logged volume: 8.855 (m³)
